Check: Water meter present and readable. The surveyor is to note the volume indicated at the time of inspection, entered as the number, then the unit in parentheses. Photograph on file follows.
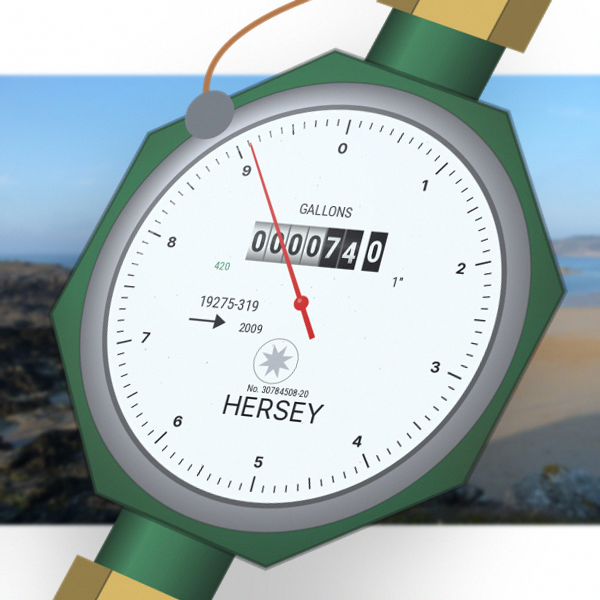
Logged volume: 739.1 (gal)
